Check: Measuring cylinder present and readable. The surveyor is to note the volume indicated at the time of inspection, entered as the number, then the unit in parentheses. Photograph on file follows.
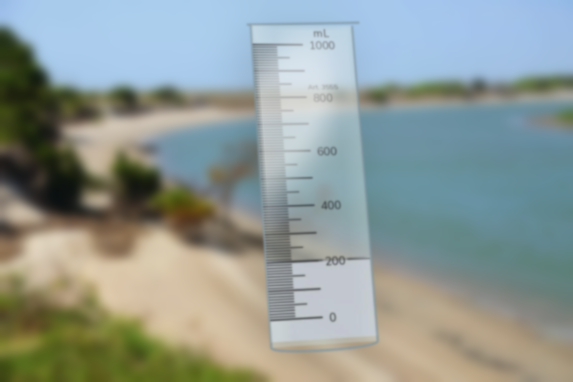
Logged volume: 200 (mL)
